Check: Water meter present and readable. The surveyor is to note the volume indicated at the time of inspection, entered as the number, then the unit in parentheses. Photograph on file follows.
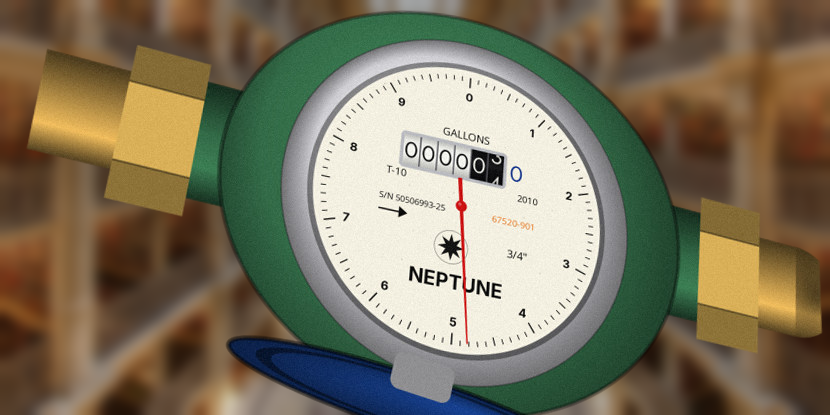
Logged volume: 34.8 (gal)
